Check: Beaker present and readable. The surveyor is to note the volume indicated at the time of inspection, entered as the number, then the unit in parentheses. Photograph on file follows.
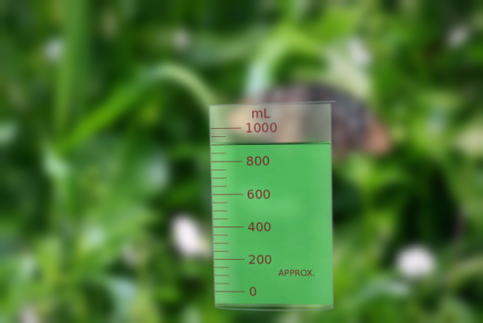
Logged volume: 900 (mL)
